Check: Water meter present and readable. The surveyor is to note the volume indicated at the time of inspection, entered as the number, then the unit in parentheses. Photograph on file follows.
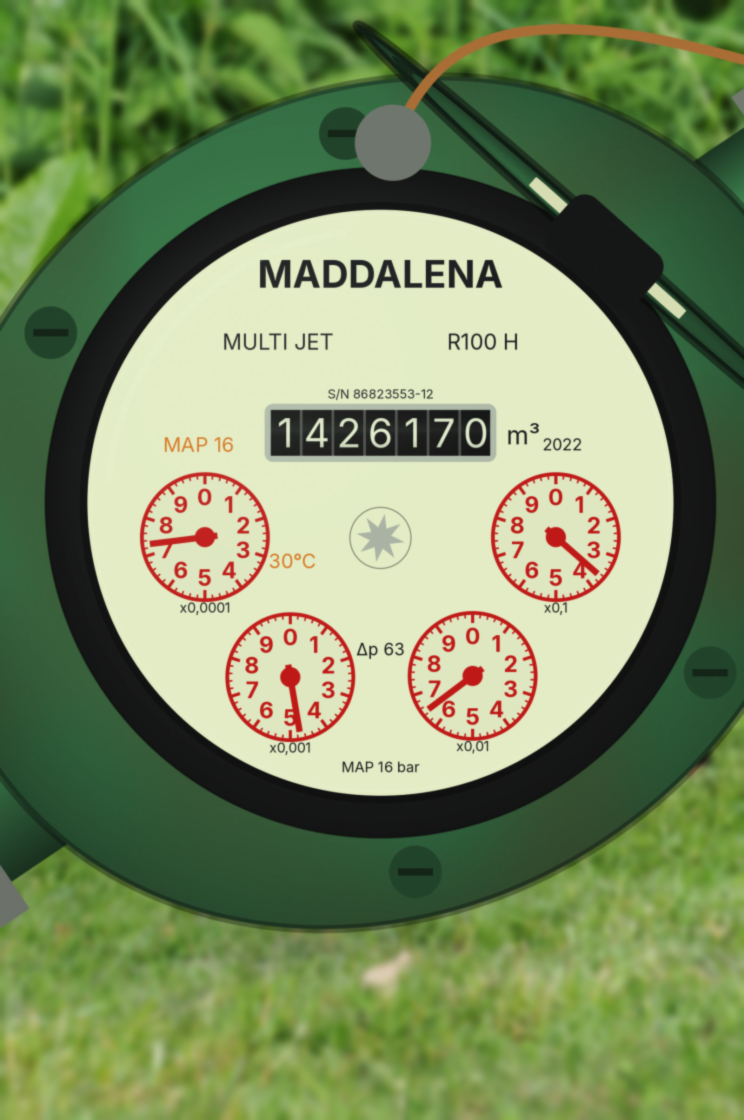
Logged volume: 1426170.3647 (m³)
